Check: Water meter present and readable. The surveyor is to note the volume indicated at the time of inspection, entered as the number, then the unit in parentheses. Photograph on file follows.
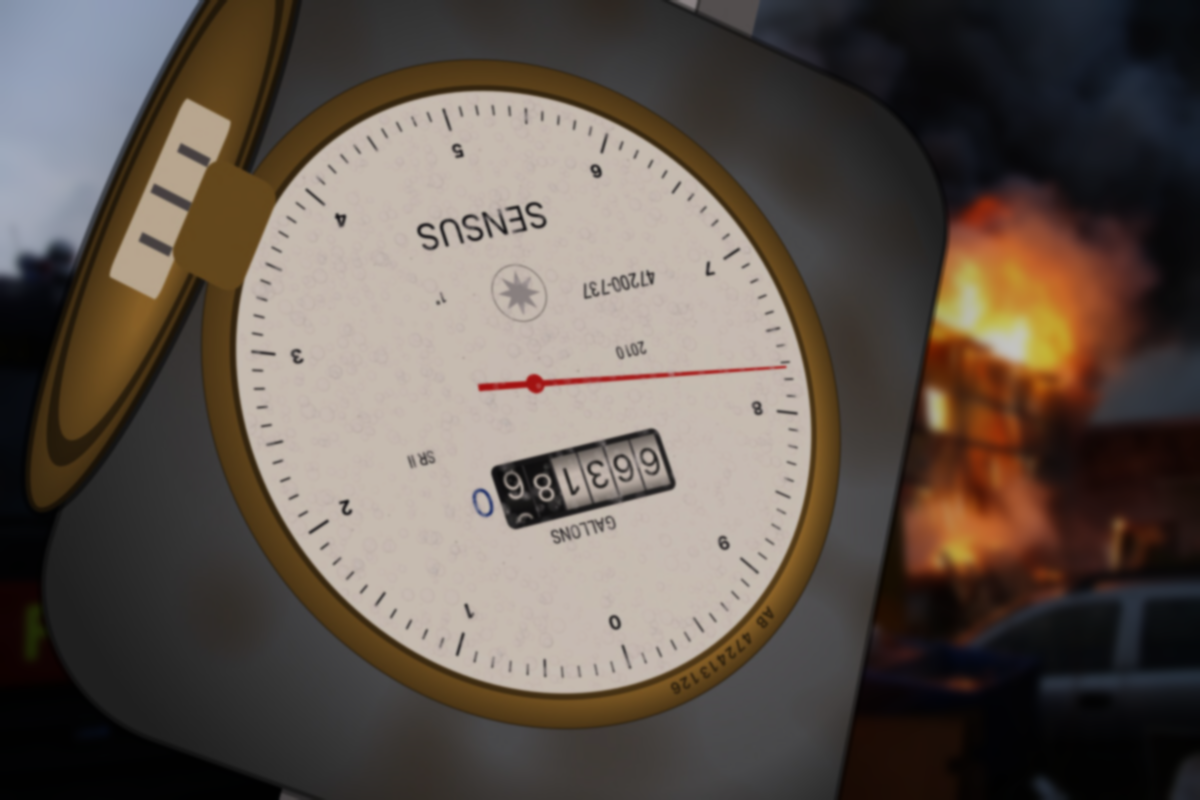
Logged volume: 6631857.7 (gal)
